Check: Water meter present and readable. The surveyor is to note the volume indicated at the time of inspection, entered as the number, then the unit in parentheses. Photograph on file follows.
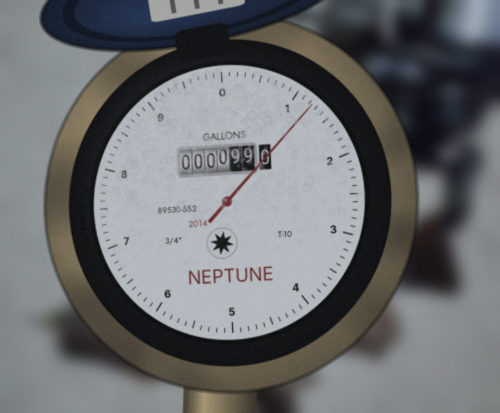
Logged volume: 991.2 (gal)
